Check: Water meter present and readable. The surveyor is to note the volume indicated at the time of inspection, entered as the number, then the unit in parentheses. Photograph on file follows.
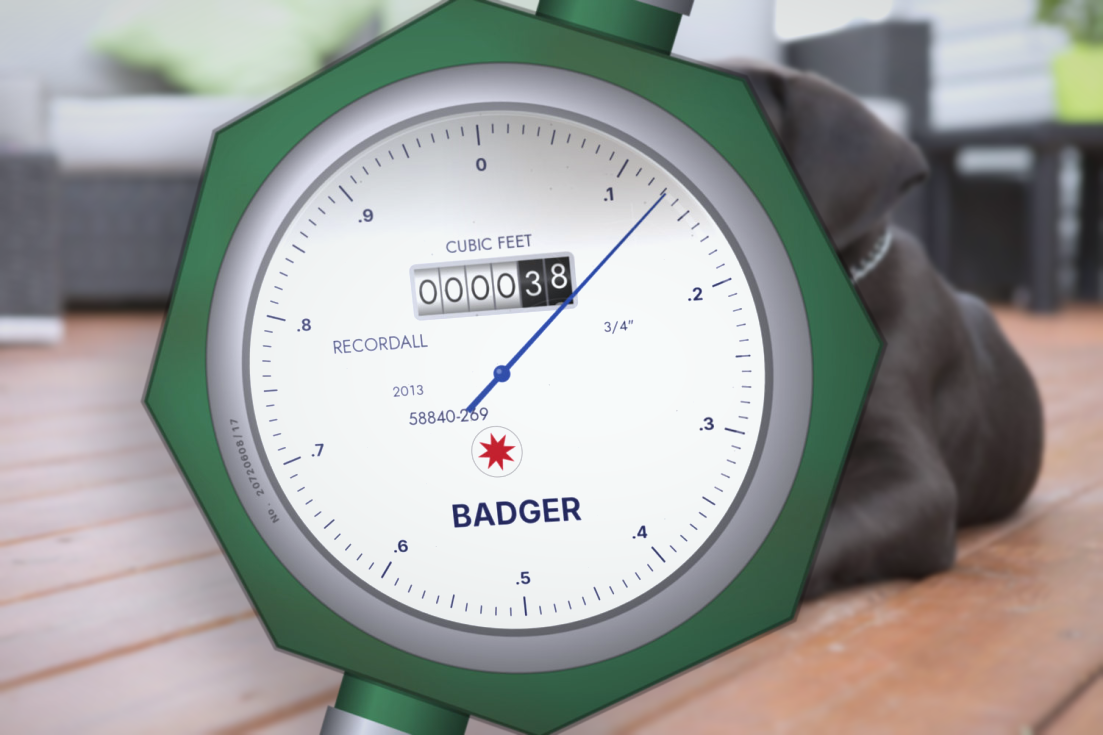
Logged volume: 38.13 (ft³)
